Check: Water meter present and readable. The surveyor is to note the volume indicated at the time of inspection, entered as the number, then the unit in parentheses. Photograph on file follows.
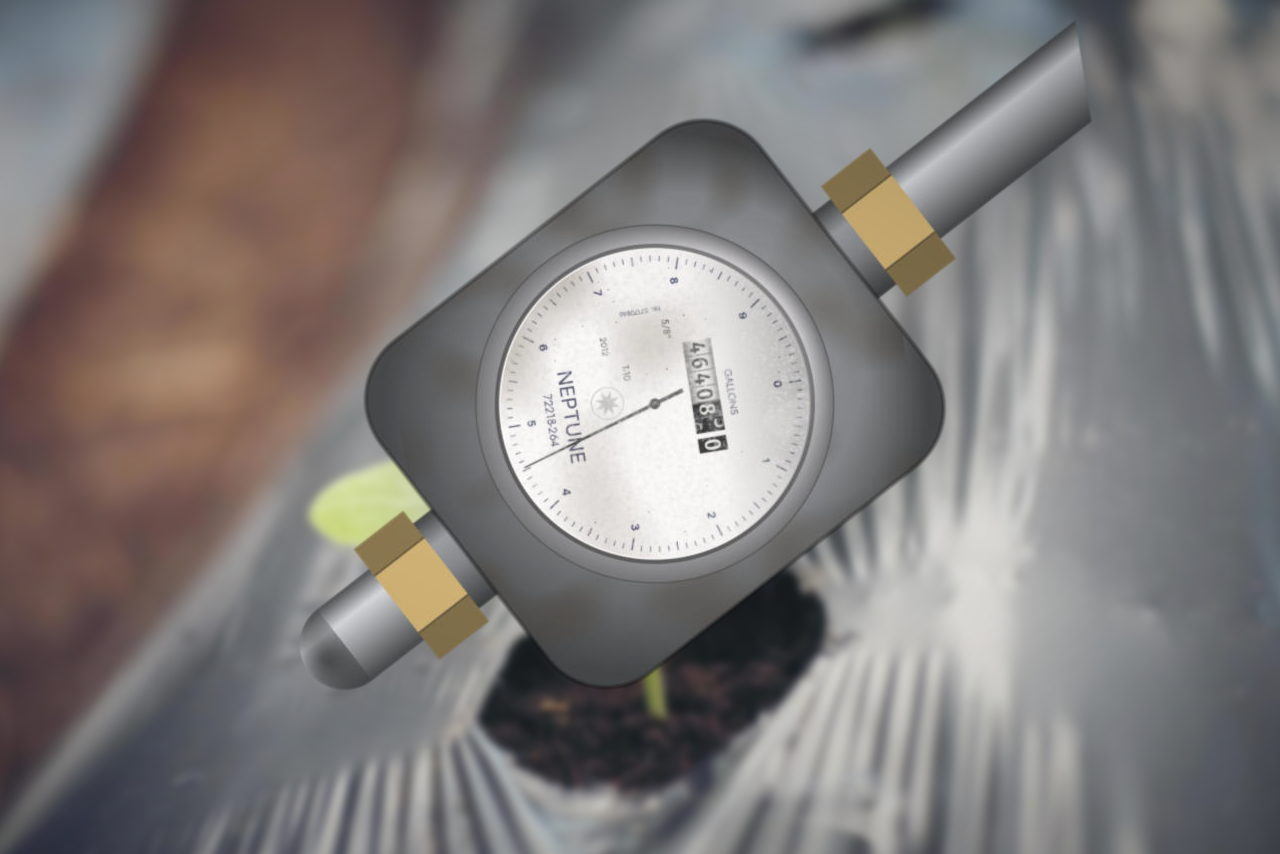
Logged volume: 4640854.5 (gal)
